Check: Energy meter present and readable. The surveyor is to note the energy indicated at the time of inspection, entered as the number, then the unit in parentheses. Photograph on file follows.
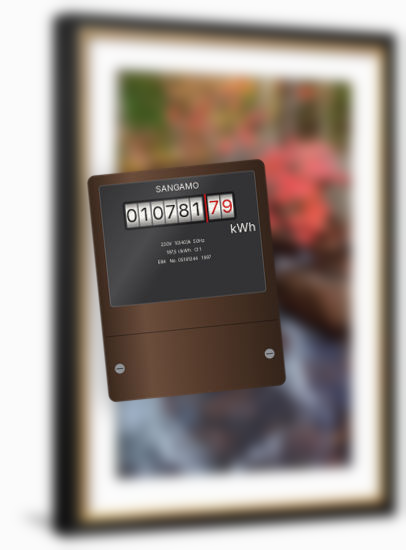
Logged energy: 10781.79 (kWh)
